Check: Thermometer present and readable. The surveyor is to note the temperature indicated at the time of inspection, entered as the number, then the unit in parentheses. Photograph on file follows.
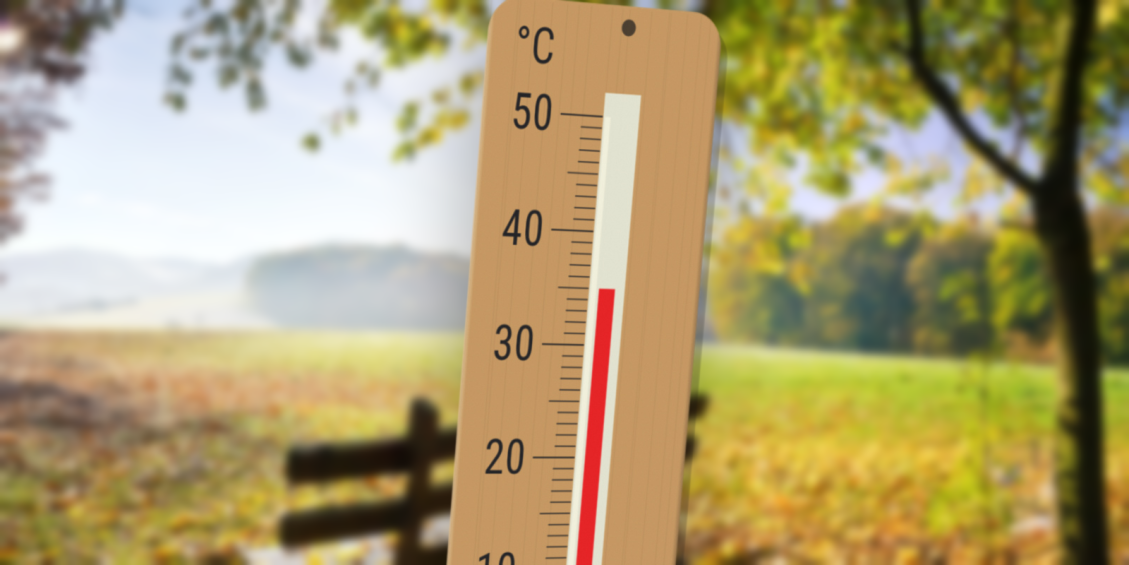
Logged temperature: 35 (°C)
